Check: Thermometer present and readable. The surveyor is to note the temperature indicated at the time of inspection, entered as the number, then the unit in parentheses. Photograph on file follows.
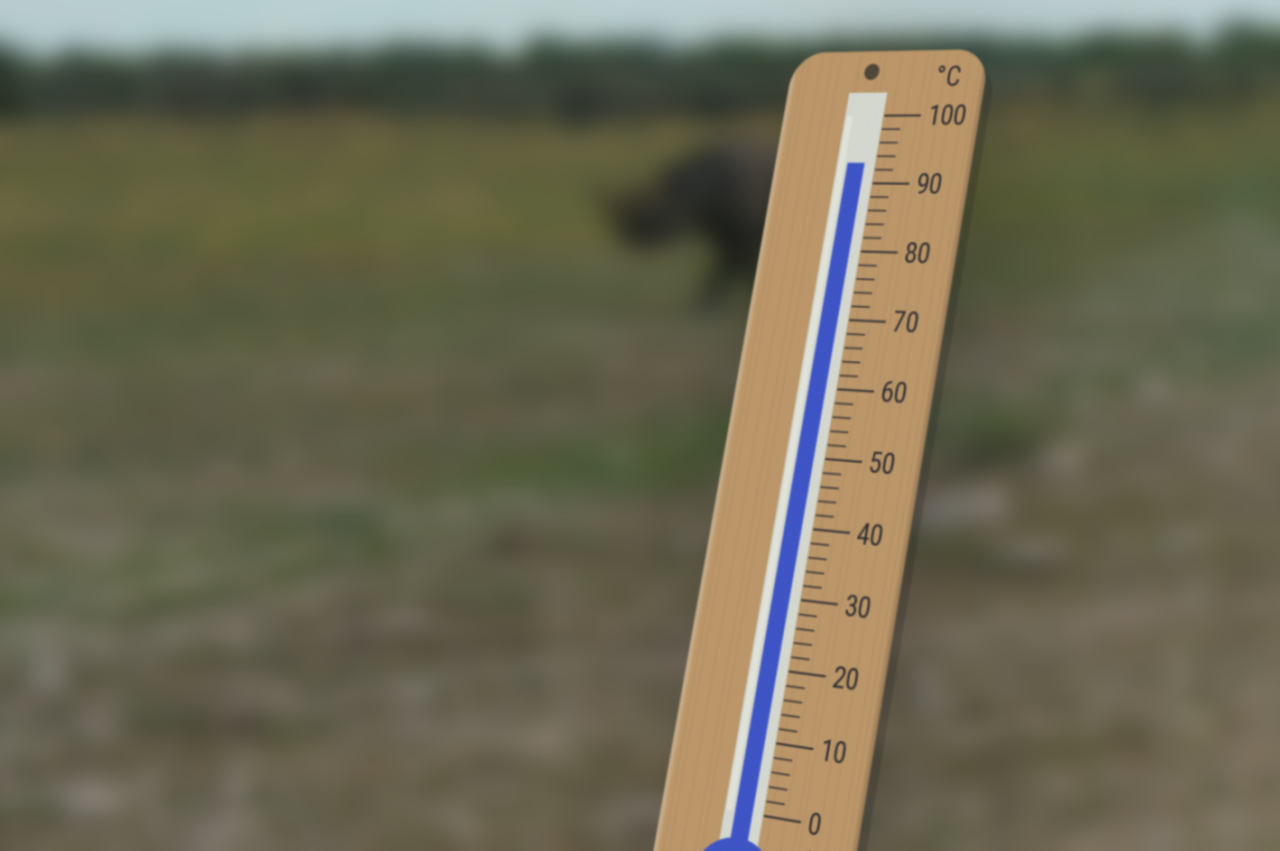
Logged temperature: 93 (°C)
